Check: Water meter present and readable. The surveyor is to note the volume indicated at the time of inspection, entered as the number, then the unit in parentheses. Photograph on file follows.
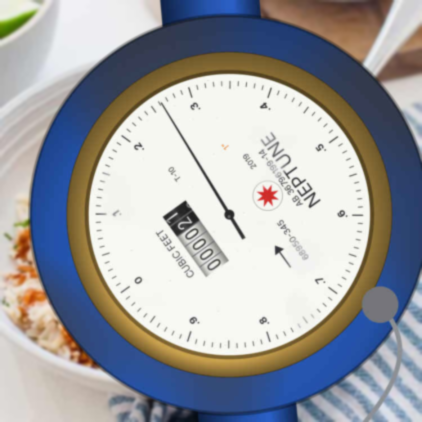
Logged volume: 21.26 (ft³)
